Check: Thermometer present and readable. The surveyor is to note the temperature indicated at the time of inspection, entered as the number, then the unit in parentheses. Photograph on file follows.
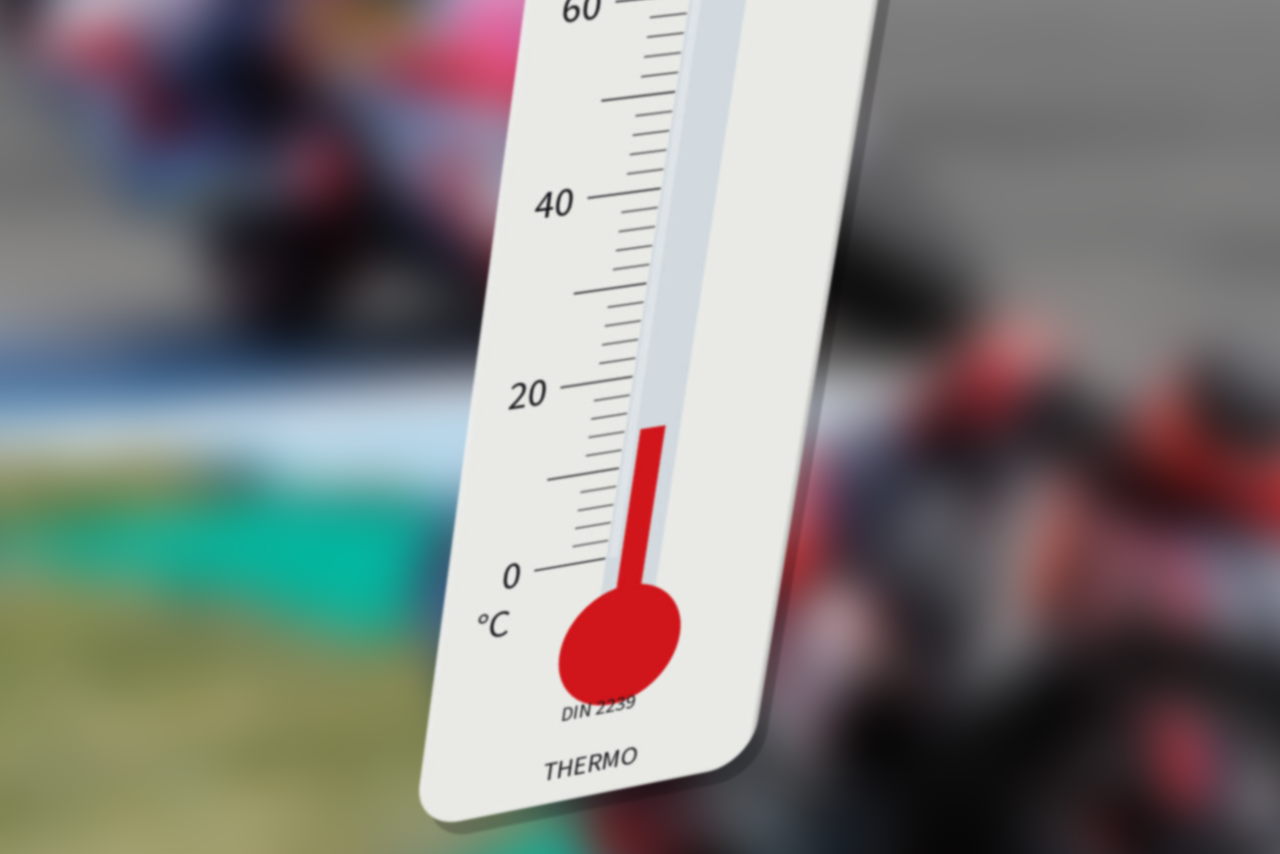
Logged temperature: 14 (°C)
